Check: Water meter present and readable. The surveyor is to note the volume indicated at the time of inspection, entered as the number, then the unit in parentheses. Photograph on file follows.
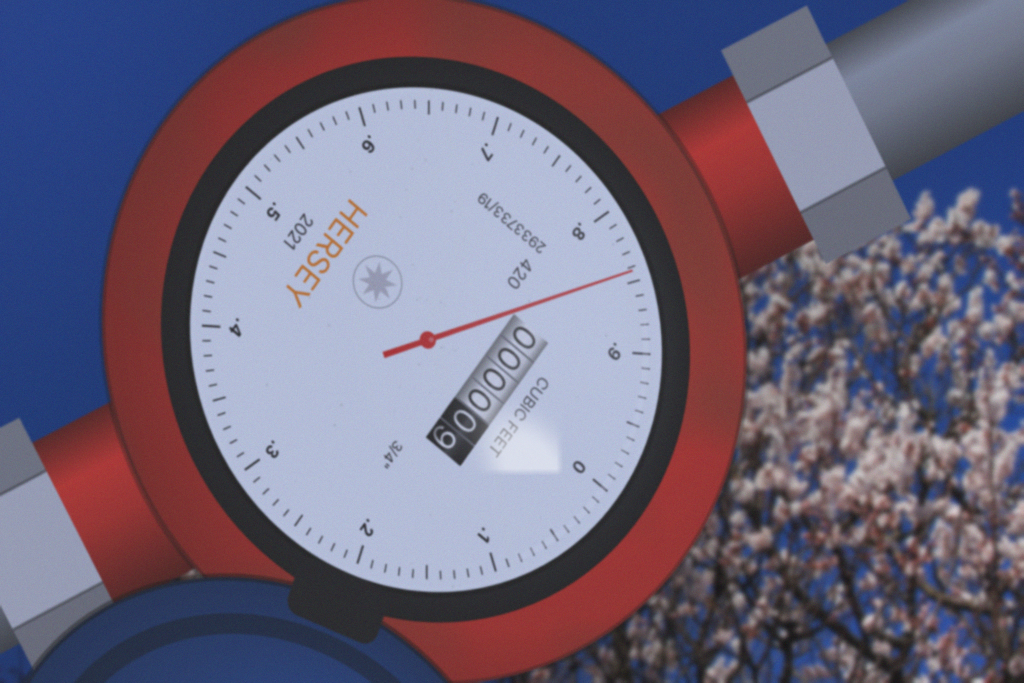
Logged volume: 8.84 (ft³)
